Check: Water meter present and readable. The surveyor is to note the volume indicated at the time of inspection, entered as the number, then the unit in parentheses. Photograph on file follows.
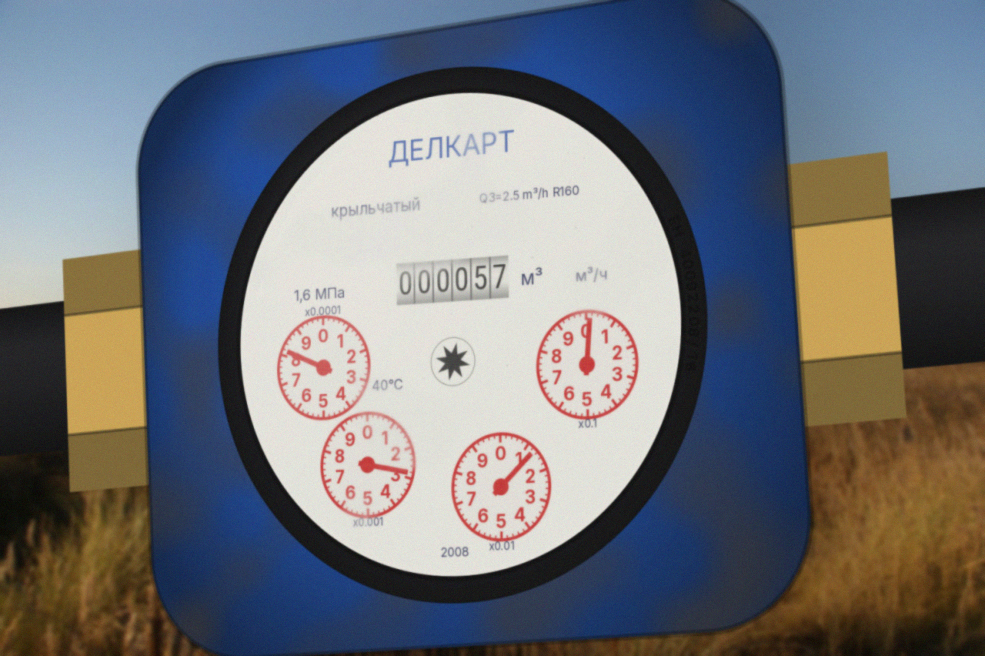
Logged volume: 57.0128 (m³)
